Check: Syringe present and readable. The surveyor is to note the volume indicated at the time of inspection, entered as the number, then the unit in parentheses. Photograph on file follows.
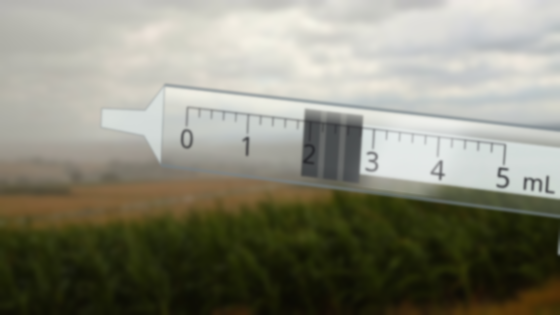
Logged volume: 1.9 (mL)
